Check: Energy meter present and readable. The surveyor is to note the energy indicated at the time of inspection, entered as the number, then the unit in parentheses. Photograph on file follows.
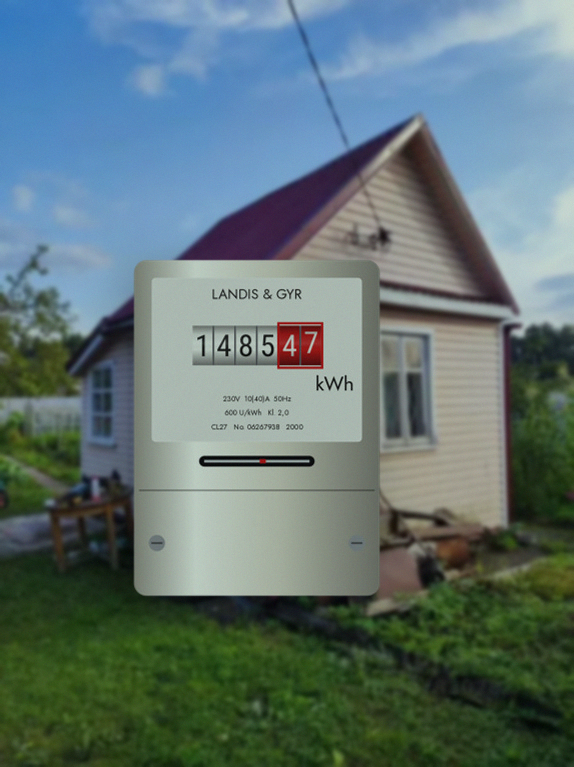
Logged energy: 1485.47 (kWh)
